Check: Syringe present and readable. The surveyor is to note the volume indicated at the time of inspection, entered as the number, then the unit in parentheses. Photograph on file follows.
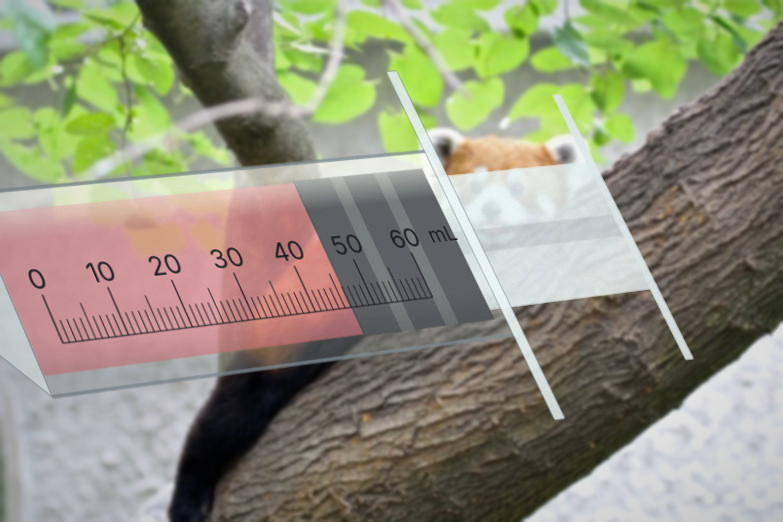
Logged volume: 46 (mL)
